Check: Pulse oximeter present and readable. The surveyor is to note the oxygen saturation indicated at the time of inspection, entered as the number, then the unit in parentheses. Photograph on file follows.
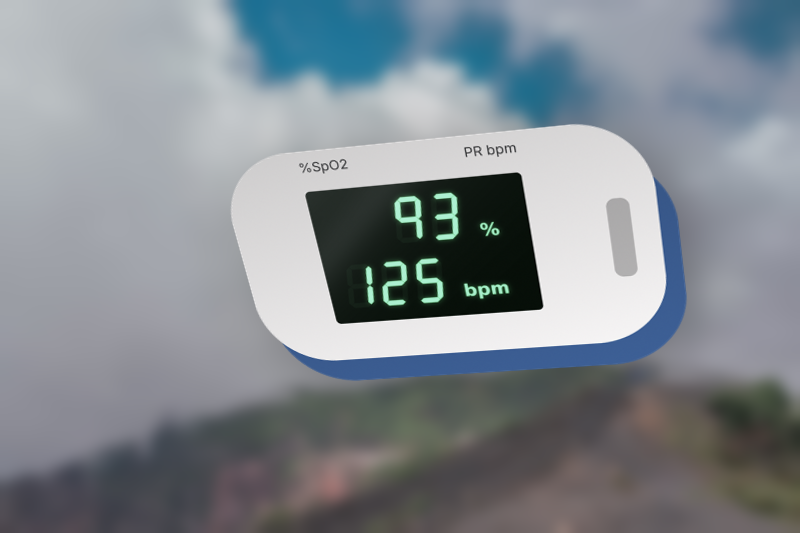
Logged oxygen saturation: 93 (%)
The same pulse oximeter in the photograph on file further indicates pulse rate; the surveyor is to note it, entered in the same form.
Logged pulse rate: 125 (bpm)
